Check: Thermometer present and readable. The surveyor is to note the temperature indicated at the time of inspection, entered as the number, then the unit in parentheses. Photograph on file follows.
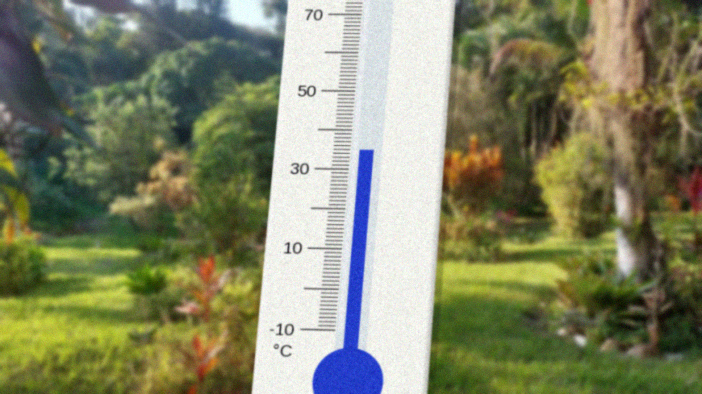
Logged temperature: 35 (°C)
